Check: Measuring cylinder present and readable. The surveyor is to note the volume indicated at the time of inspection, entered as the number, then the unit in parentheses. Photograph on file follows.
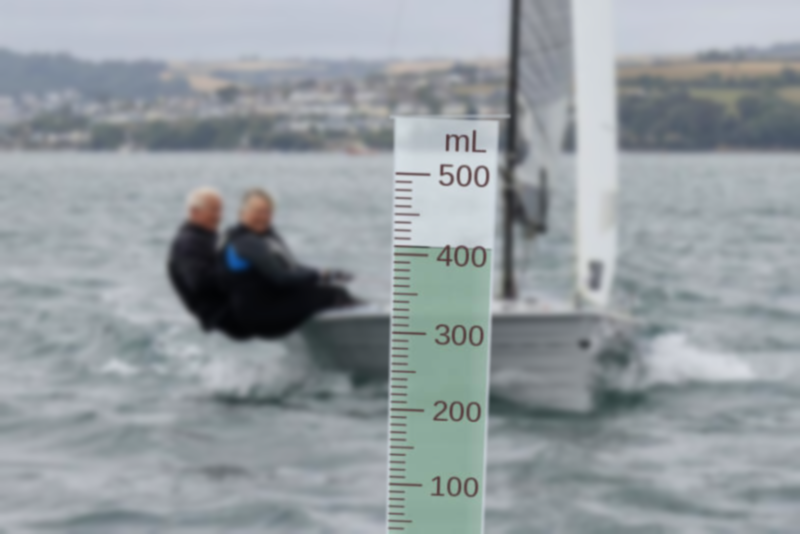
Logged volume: 410 (mL)
